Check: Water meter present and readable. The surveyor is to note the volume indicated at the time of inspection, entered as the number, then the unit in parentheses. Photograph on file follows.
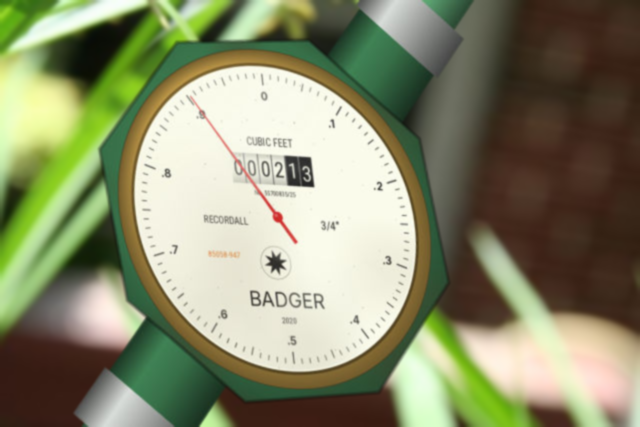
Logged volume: 212.90 (ft³)
